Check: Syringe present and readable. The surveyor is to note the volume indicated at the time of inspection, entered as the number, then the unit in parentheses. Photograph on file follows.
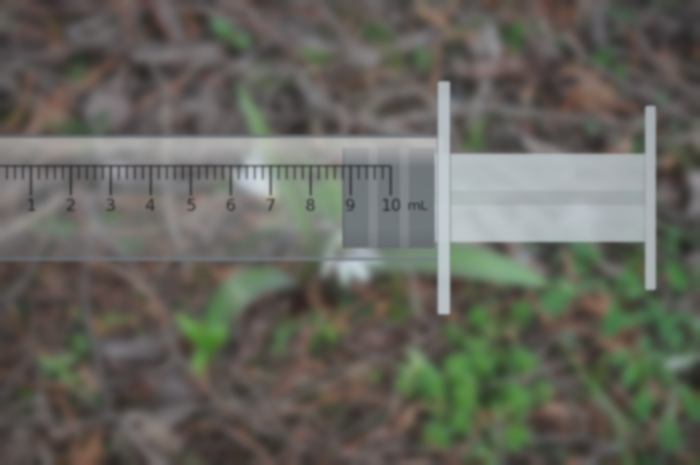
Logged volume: 8.8 (mL)
